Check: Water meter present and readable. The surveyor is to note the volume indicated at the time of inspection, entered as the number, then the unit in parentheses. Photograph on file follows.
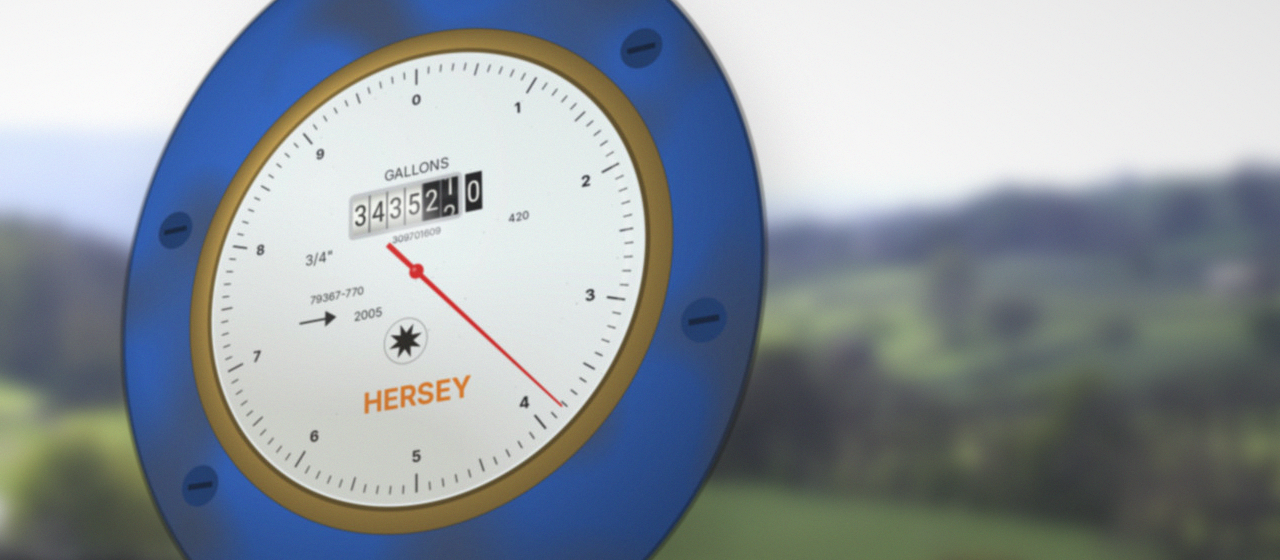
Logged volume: 3435213.8 (gal)
